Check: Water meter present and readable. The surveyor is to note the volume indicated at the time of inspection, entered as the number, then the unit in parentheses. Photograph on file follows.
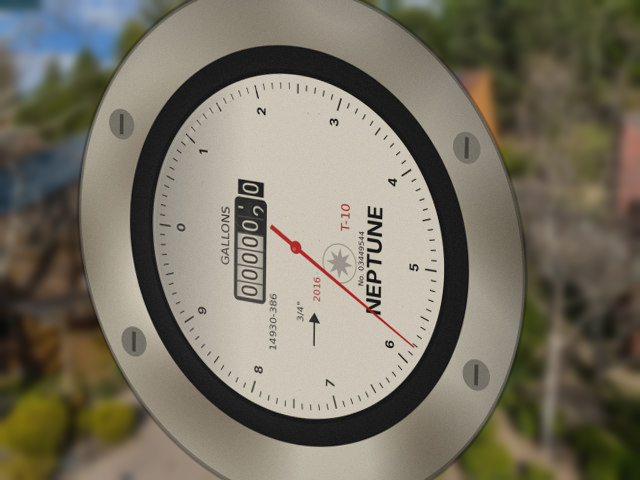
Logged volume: 15.8 (gal)
